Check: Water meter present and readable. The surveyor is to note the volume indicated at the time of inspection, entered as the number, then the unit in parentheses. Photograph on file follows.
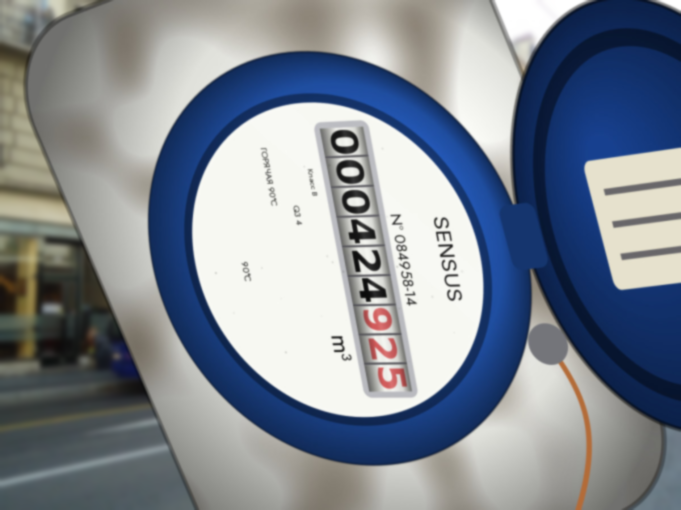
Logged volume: 424.925 (m³)
